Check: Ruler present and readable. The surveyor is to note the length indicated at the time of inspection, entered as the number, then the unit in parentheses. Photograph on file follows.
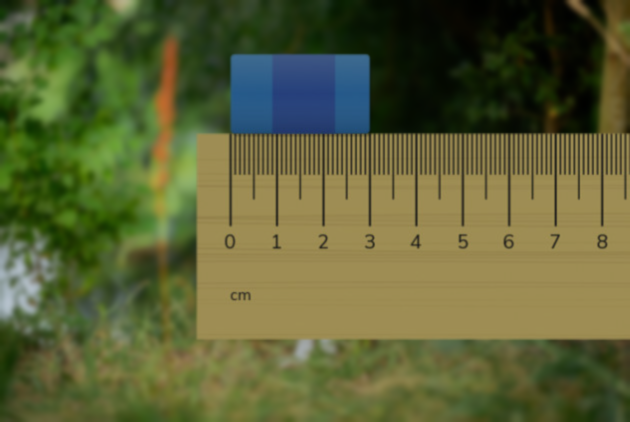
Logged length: 3 (cm)
